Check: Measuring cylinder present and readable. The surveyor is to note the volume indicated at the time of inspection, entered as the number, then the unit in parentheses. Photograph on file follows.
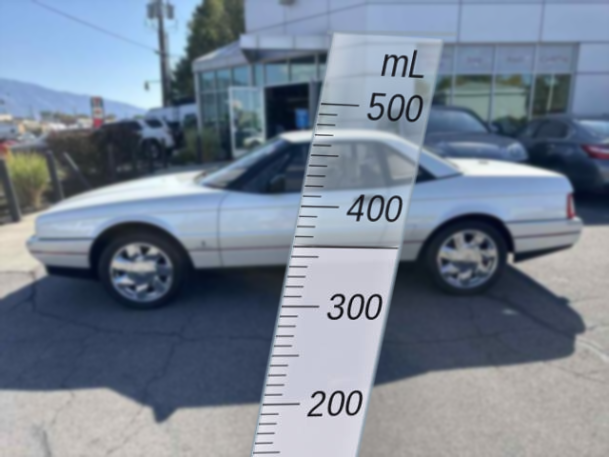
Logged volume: 360 (mL)
